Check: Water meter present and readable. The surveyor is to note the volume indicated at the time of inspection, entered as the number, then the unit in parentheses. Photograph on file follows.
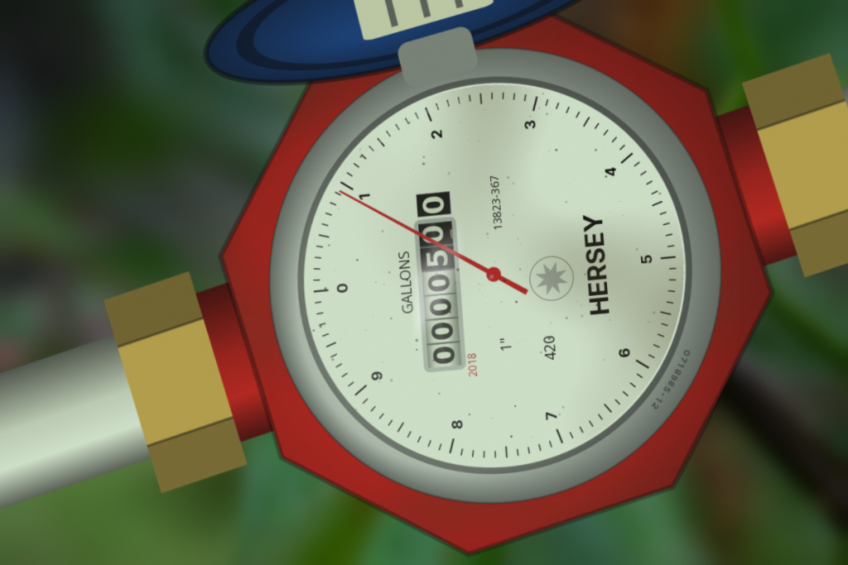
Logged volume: 500.9 (gal)
